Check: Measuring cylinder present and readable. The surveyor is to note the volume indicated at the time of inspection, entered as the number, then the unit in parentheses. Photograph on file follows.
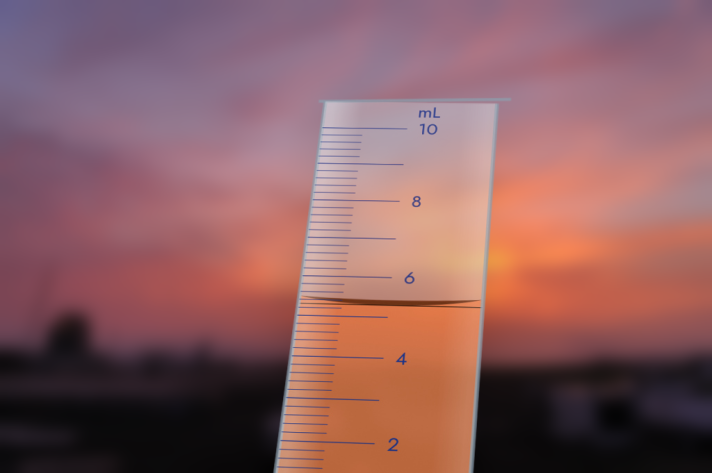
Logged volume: 5.3 (mL)
